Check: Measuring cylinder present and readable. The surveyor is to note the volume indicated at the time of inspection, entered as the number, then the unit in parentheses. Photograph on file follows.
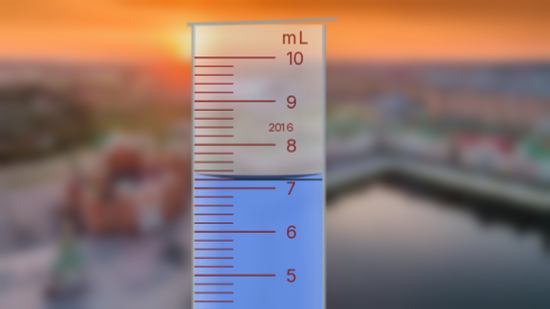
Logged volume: 7.2 (mL)
